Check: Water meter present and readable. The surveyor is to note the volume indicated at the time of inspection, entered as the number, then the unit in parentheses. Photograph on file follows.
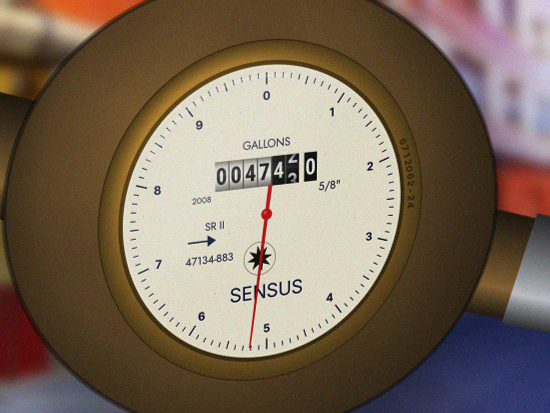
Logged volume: 47425.2 (gal)
